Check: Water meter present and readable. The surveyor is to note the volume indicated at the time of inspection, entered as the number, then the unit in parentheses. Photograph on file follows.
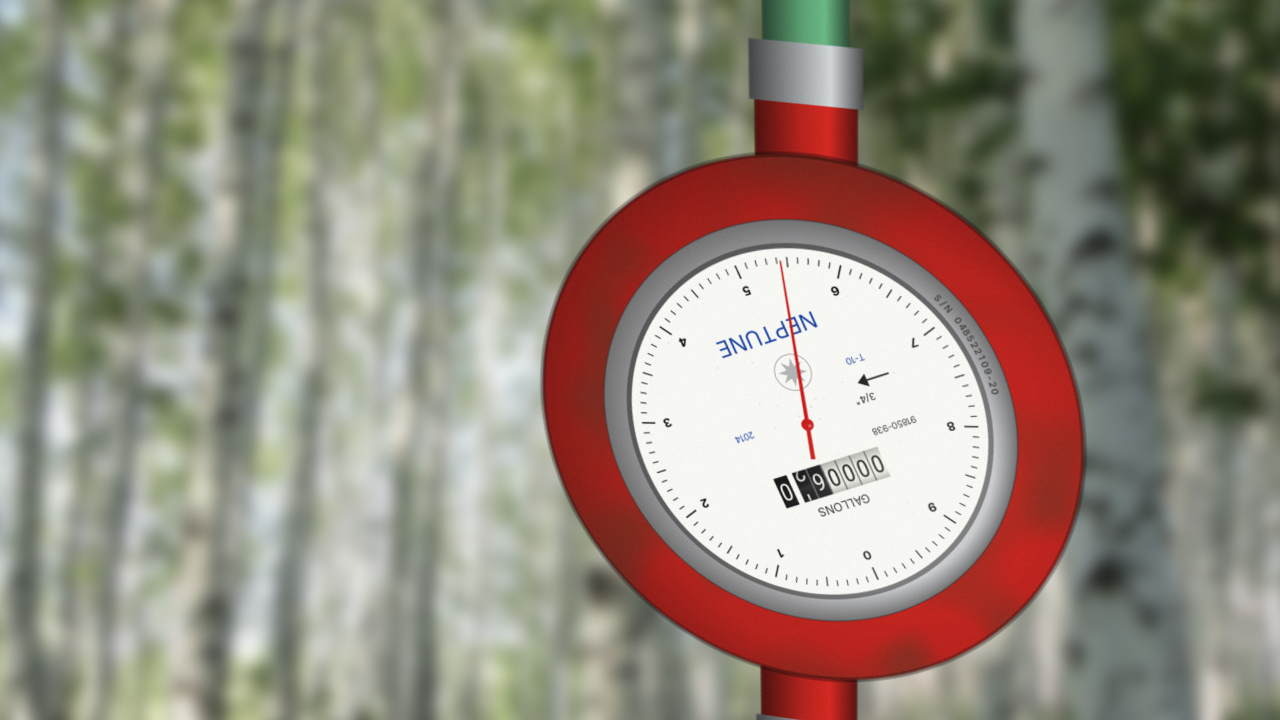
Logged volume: 615.4 (gal)
